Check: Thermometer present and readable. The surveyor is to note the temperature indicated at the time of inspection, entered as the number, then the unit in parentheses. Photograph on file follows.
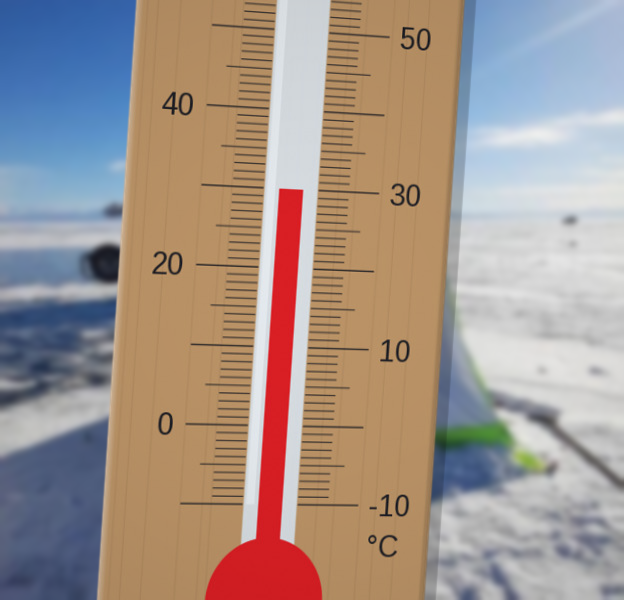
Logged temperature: 30 (°C)
